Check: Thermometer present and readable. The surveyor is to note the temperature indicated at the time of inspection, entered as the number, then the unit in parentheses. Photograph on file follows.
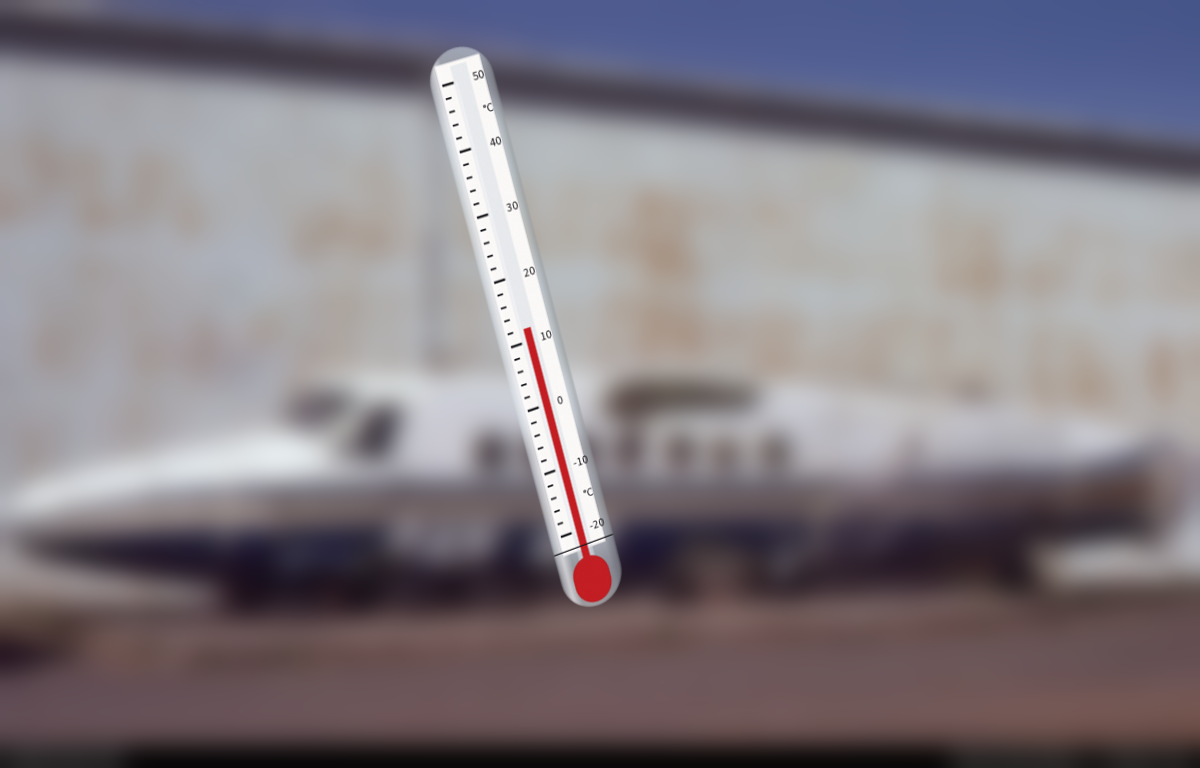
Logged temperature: 12 (°C)
